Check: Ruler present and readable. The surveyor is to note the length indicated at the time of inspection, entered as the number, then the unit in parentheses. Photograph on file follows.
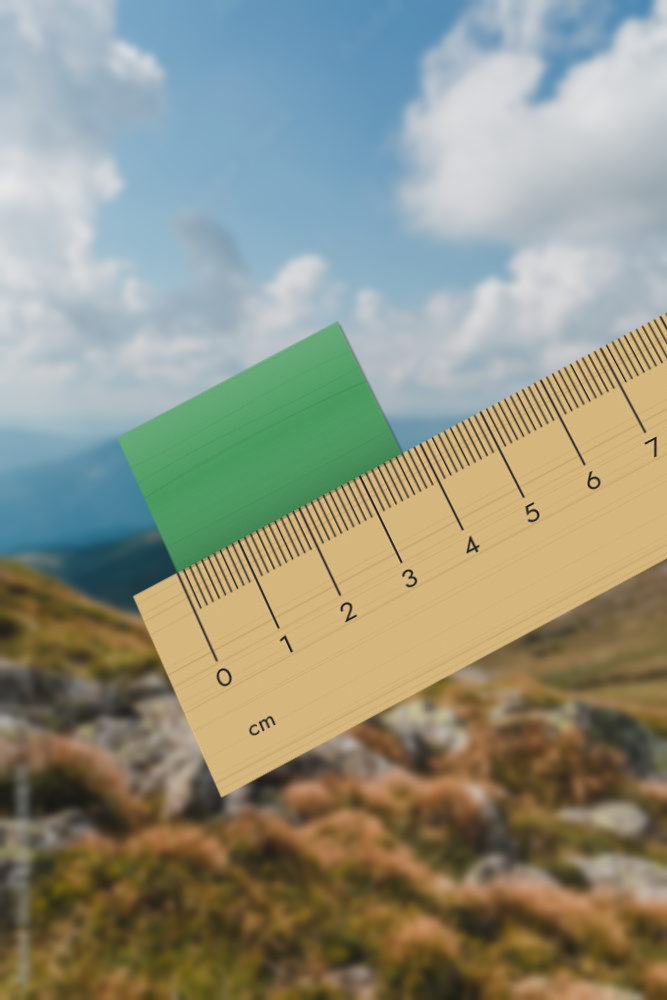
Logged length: 3.7 (cm)
